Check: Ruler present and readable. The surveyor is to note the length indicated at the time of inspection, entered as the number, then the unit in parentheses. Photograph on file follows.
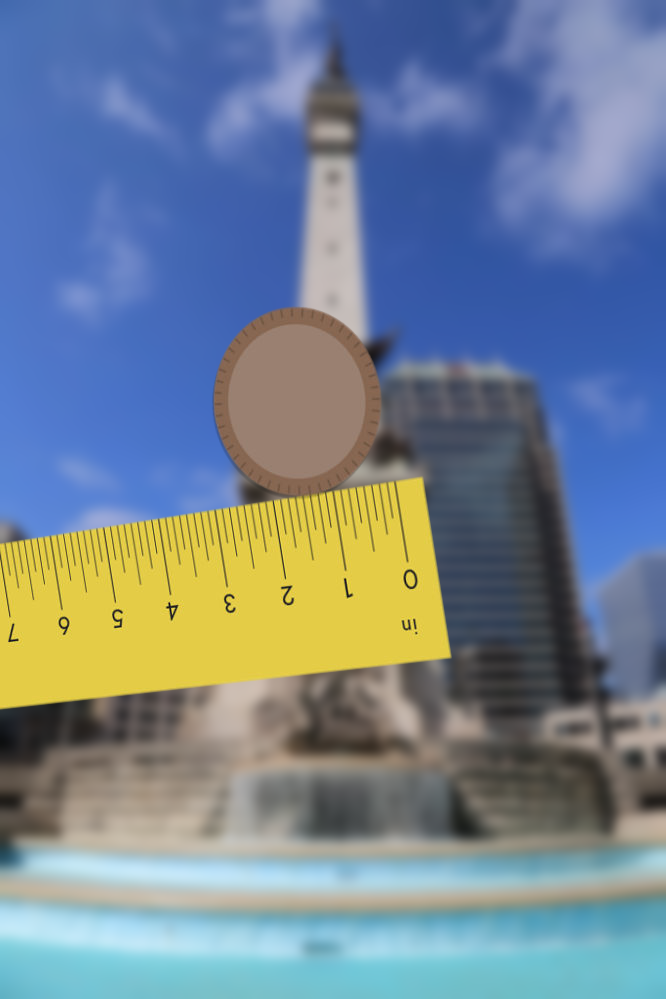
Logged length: 2.75 (in)
